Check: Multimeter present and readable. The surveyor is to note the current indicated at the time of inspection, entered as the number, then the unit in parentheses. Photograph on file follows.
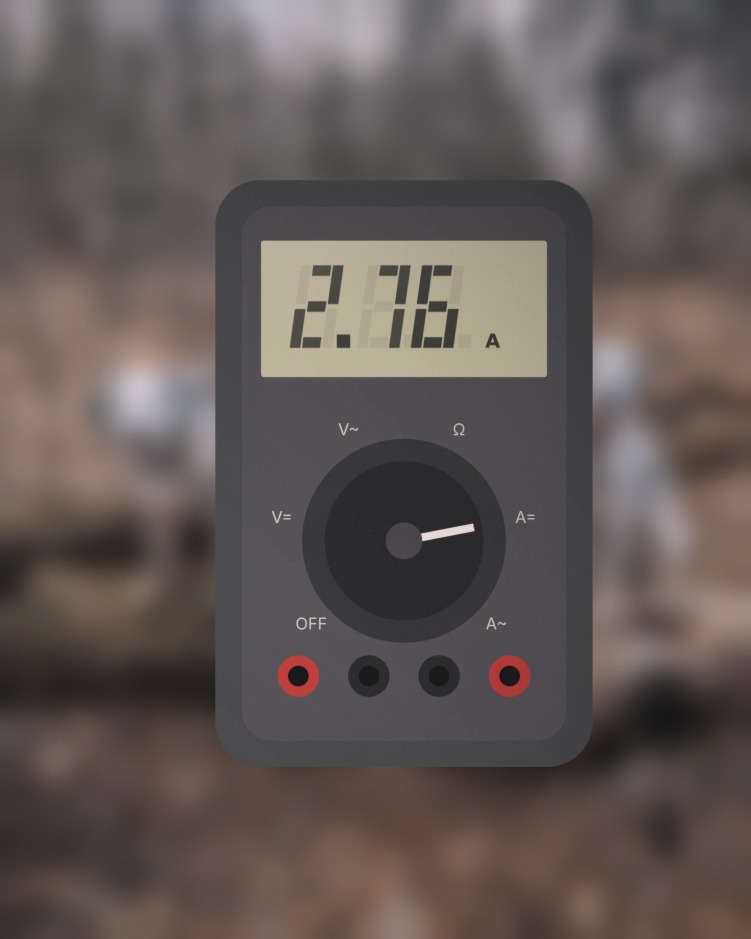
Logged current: 2.76 (A)
